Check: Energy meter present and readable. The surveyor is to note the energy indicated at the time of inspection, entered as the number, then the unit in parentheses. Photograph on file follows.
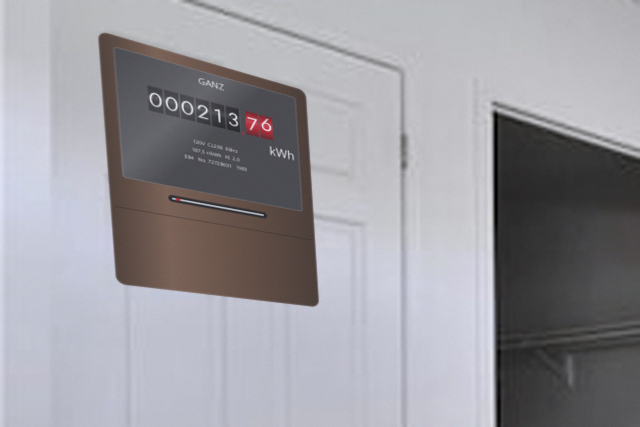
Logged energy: 213.76 (kWh)
